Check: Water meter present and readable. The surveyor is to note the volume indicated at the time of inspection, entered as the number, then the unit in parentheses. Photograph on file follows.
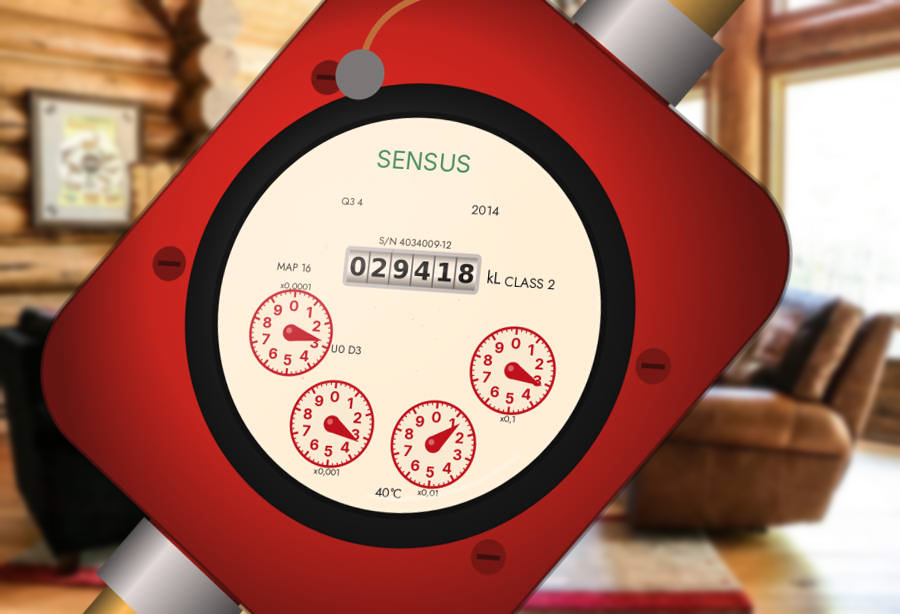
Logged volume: 29418.3132 (kL)
